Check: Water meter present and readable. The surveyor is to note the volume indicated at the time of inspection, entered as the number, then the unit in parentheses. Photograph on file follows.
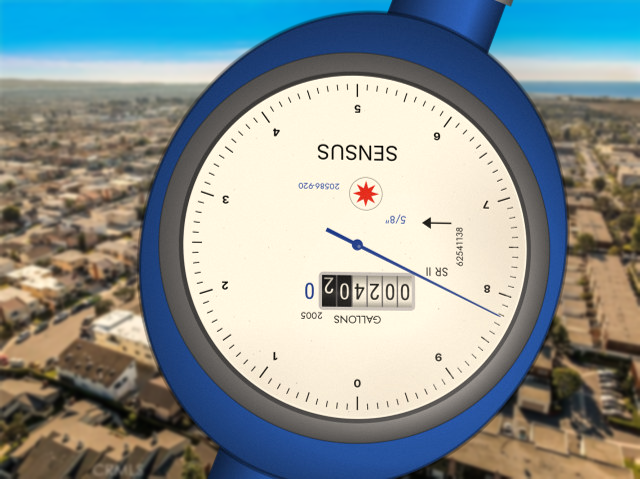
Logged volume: 24018.2 (gal)
